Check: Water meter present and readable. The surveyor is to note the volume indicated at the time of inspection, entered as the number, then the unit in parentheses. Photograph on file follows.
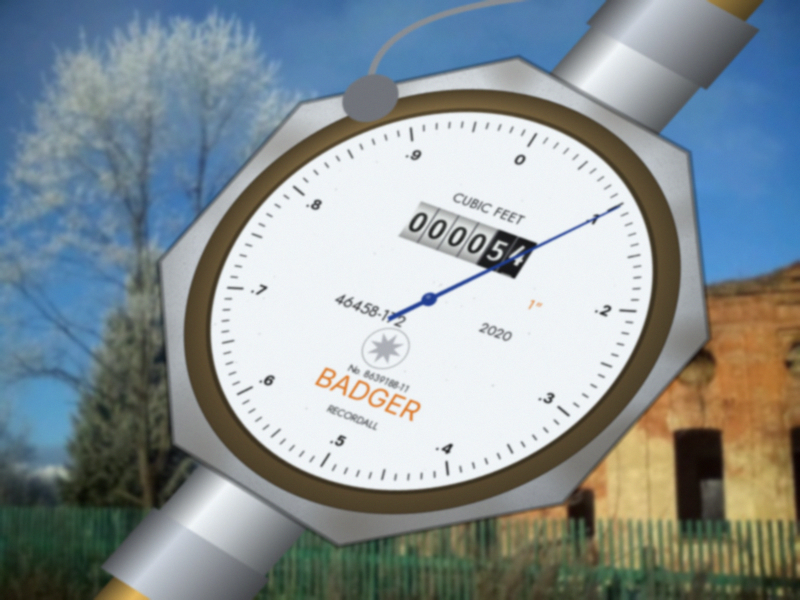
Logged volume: 54.10 (ft³)
